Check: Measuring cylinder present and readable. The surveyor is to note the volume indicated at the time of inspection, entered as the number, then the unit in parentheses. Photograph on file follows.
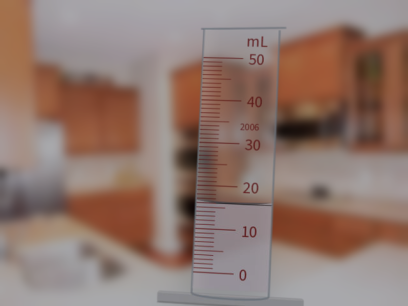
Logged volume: 16 (mL)
